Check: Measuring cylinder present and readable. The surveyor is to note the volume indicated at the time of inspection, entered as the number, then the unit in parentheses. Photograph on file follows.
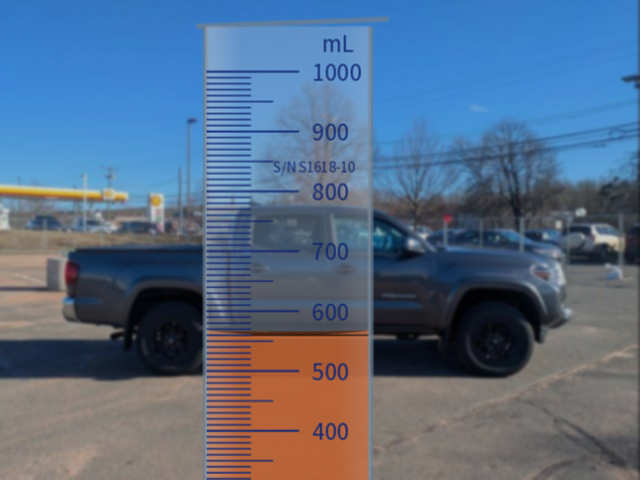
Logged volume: 560 (mL)
